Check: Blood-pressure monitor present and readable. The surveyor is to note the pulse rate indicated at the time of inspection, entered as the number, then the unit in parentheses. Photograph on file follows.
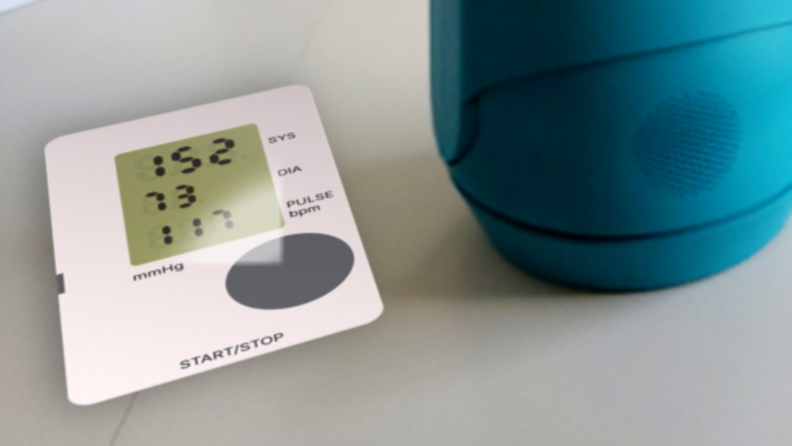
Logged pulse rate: 117 (bpm)
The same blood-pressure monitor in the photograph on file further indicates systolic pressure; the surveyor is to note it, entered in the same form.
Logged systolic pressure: 152 (mmHg)
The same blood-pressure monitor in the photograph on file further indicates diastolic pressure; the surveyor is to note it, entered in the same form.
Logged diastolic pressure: 73 (mmHg)
